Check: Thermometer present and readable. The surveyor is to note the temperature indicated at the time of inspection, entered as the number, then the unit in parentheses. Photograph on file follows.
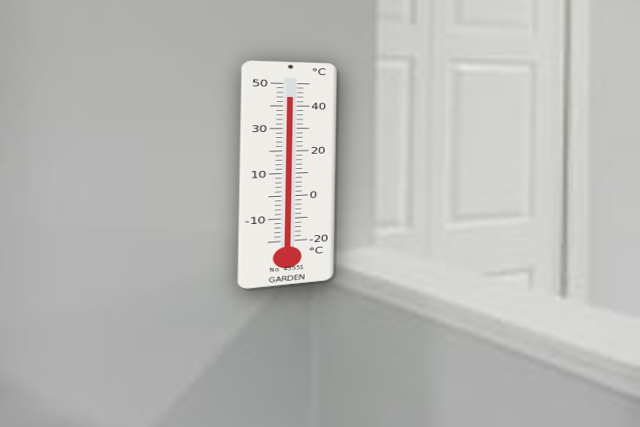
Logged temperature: 44 (°C)
